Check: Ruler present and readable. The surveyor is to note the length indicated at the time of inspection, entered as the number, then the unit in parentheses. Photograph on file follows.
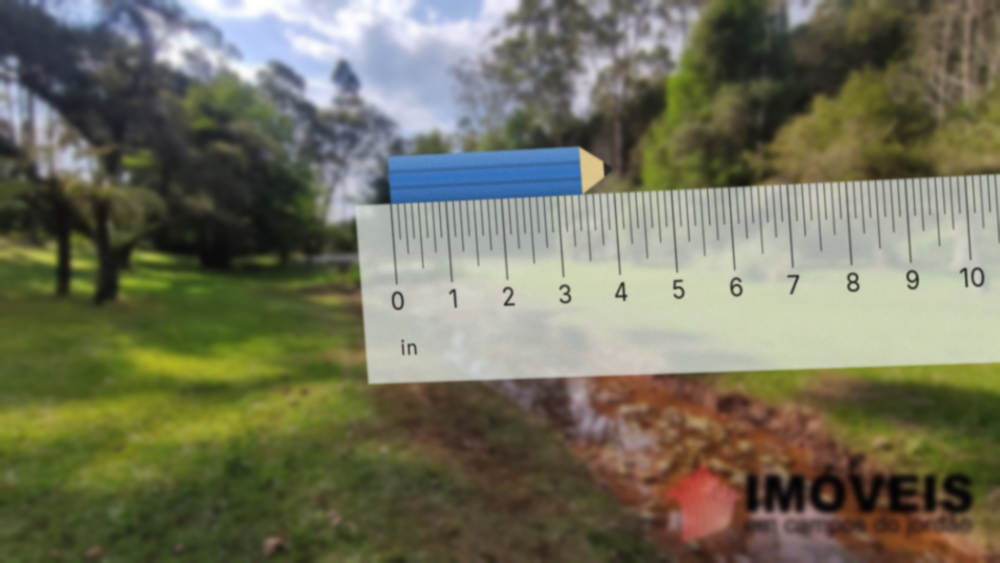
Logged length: 4 (in)
